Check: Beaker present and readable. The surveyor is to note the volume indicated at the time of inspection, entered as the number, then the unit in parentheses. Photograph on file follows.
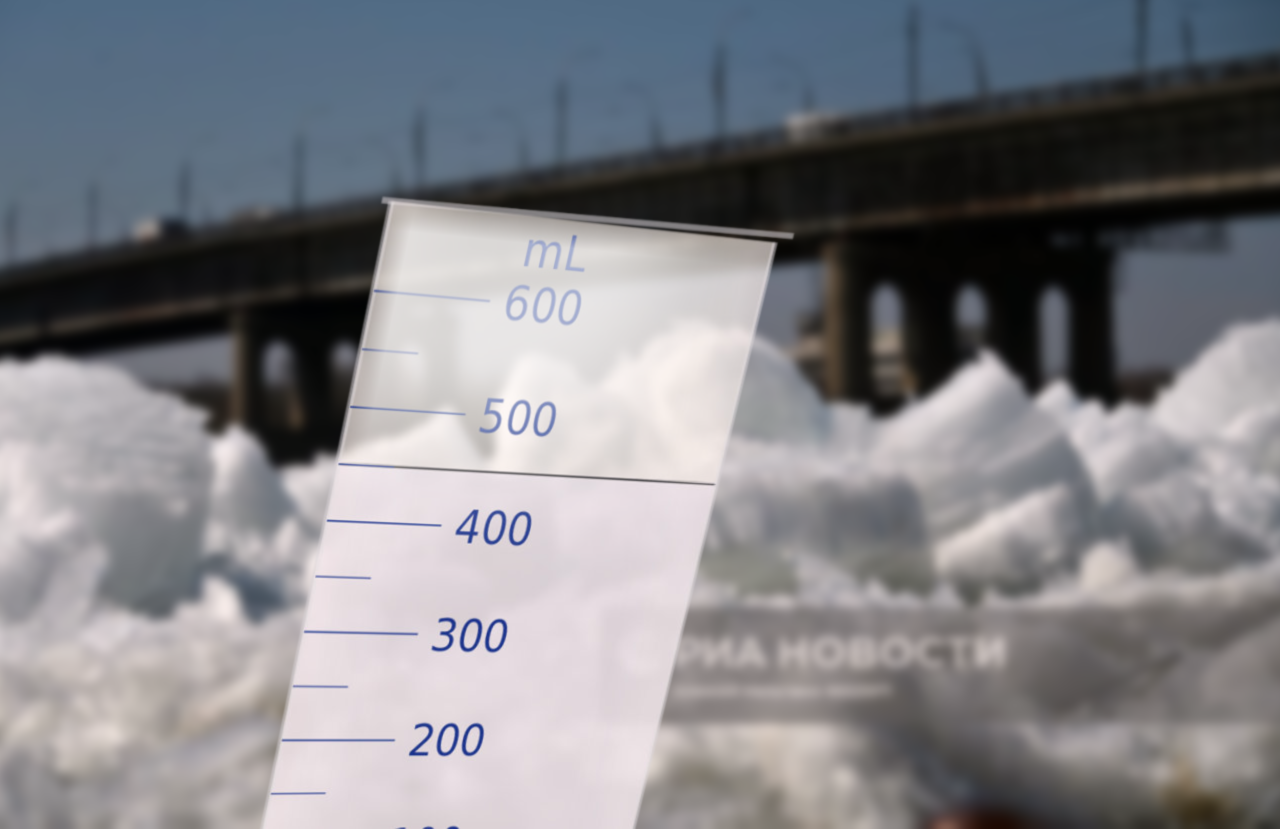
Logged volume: 450 (mL)
